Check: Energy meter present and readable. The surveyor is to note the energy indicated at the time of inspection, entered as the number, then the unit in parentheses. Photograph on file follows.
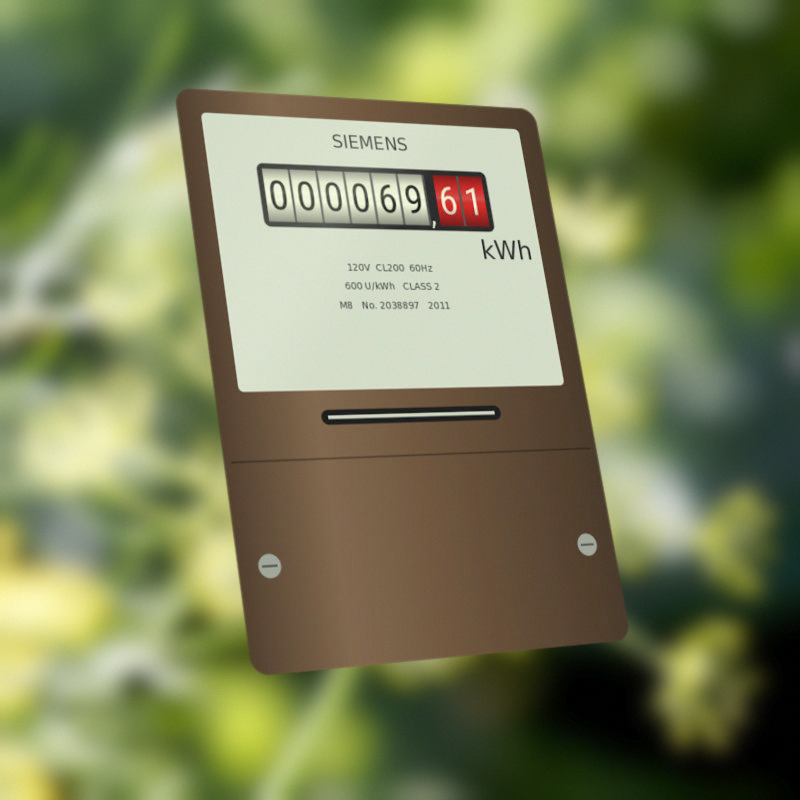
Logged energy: 69.61 (kWh)
